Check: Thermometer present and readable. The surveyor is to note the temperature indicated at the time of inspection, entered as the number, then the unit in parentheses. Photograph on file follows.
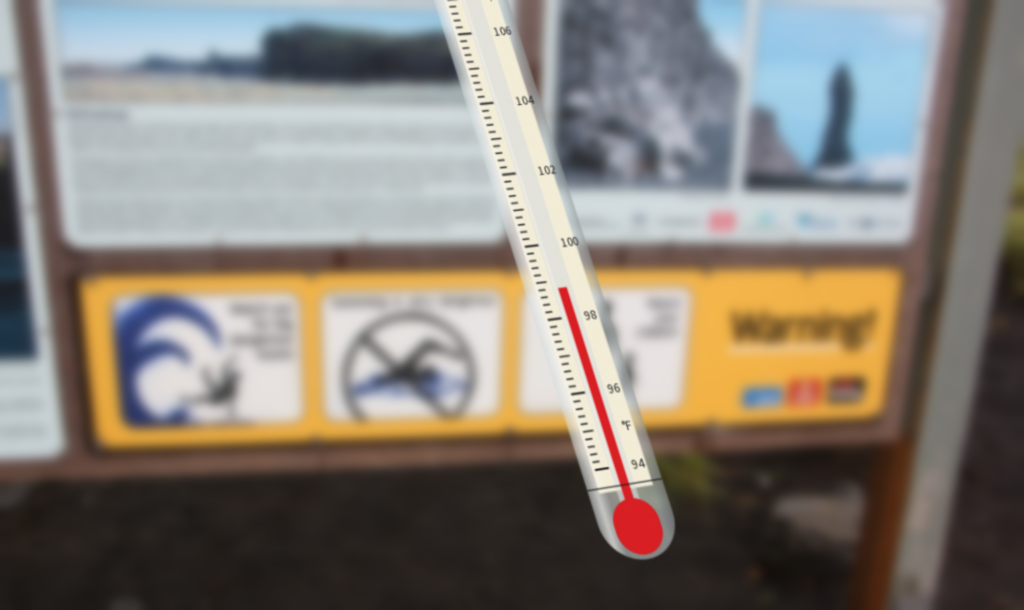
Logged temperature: 98.8 (°F)
